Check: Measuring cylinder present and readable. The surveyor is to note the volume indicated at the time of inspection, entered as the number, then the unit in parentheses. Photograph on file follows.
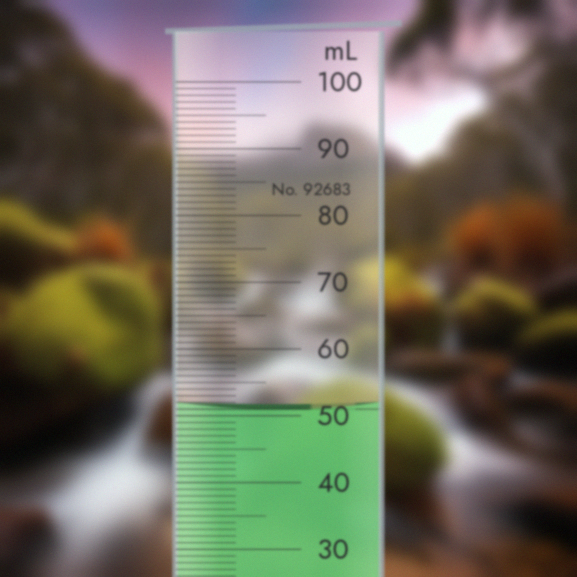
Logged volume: 51 (mL)
